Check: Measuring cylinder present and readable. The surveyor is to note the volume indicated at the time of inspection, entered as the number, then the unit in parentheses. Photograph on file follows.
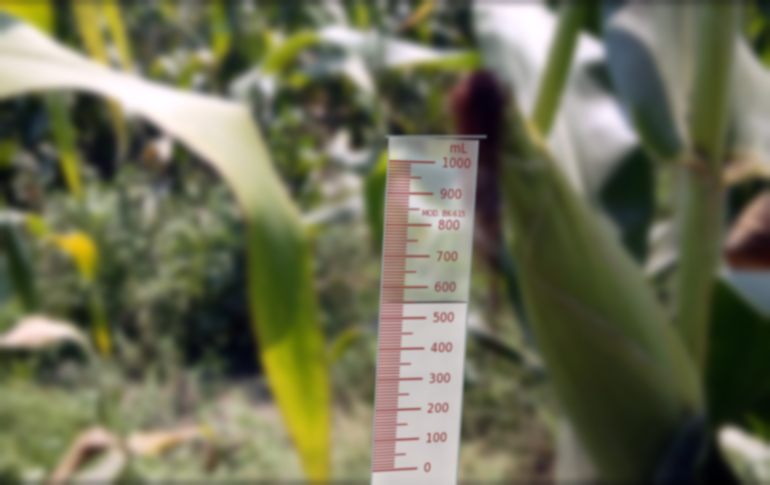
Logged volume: 550 (mL)
